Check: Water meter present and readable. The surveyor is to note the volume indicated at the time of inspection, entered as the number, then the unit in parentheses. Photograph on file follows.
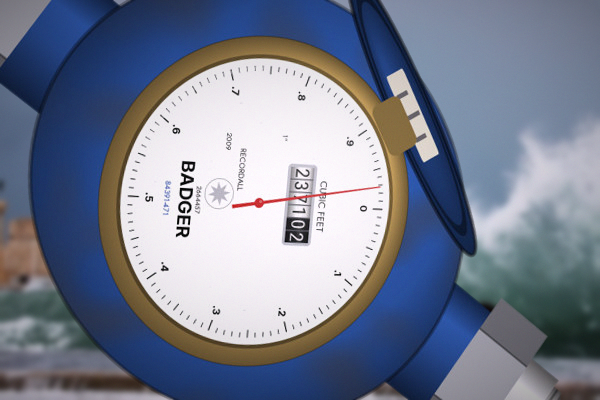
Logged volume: 237101.97 (ft³)
